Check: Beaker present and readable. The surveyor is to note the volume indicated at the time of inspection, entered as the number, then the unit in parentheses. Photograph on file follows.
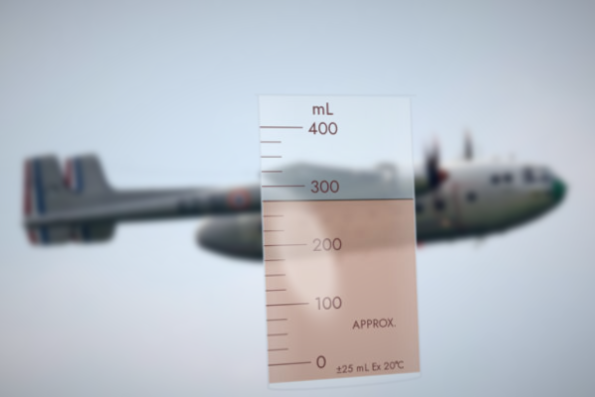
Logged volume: 275 (mL)
